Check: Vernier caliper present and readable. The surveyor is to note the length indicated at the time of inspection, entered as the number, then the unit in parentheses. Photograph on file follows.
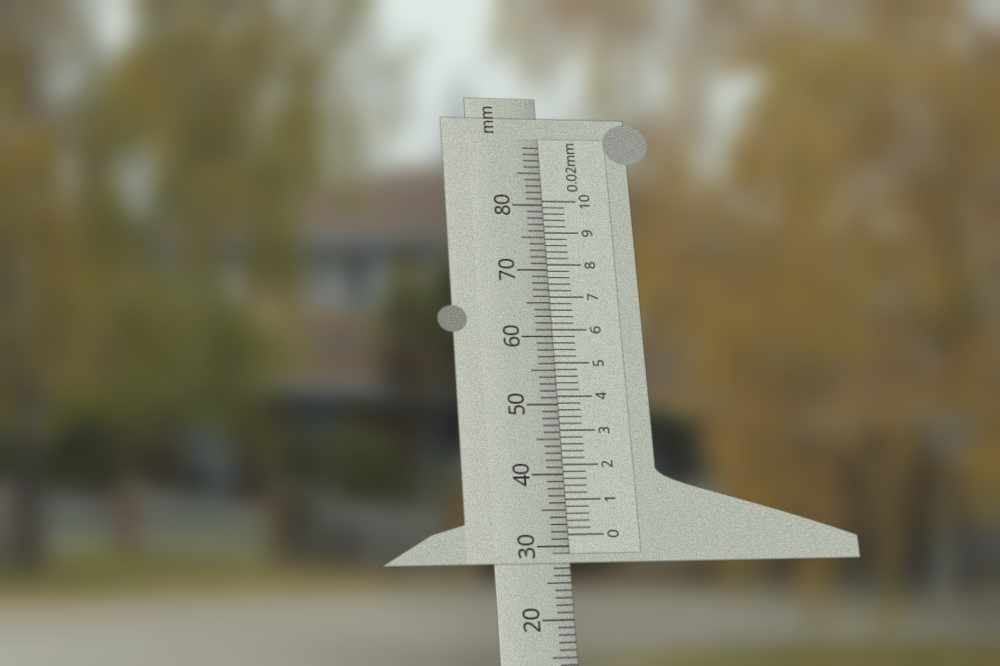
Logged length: 31.6 (mm)
